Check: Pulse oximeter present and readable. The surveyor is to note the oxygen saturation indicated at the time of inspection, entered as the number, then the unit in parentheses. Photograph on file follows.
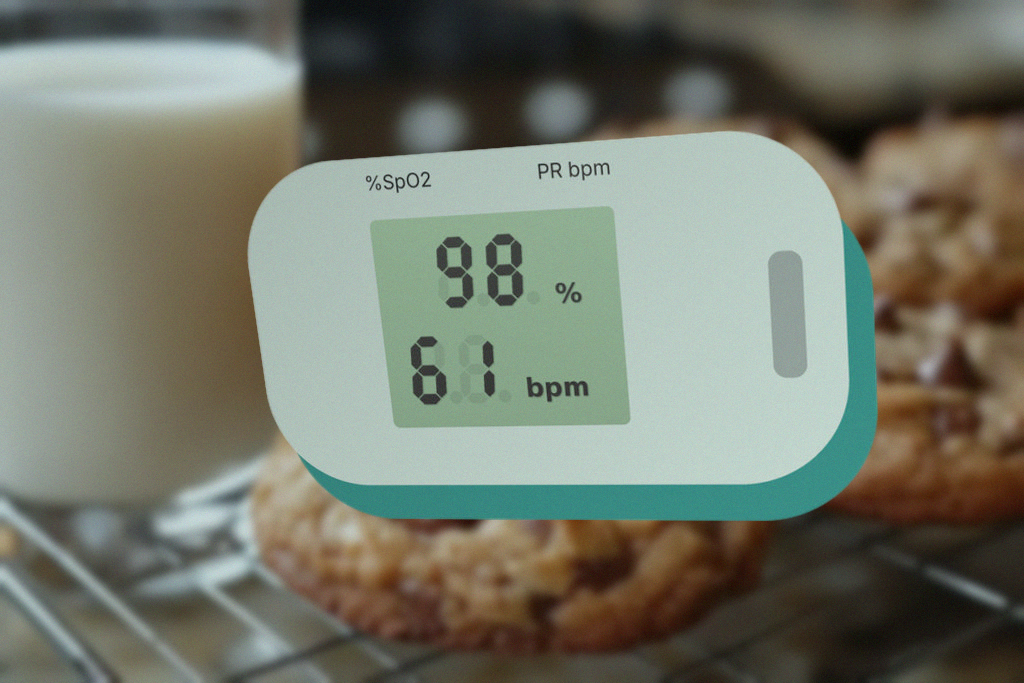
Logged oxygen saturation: 98 (%)
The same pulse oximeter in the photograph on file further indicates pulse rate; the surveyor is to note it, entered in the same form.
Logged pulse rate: 61 (bpm)
